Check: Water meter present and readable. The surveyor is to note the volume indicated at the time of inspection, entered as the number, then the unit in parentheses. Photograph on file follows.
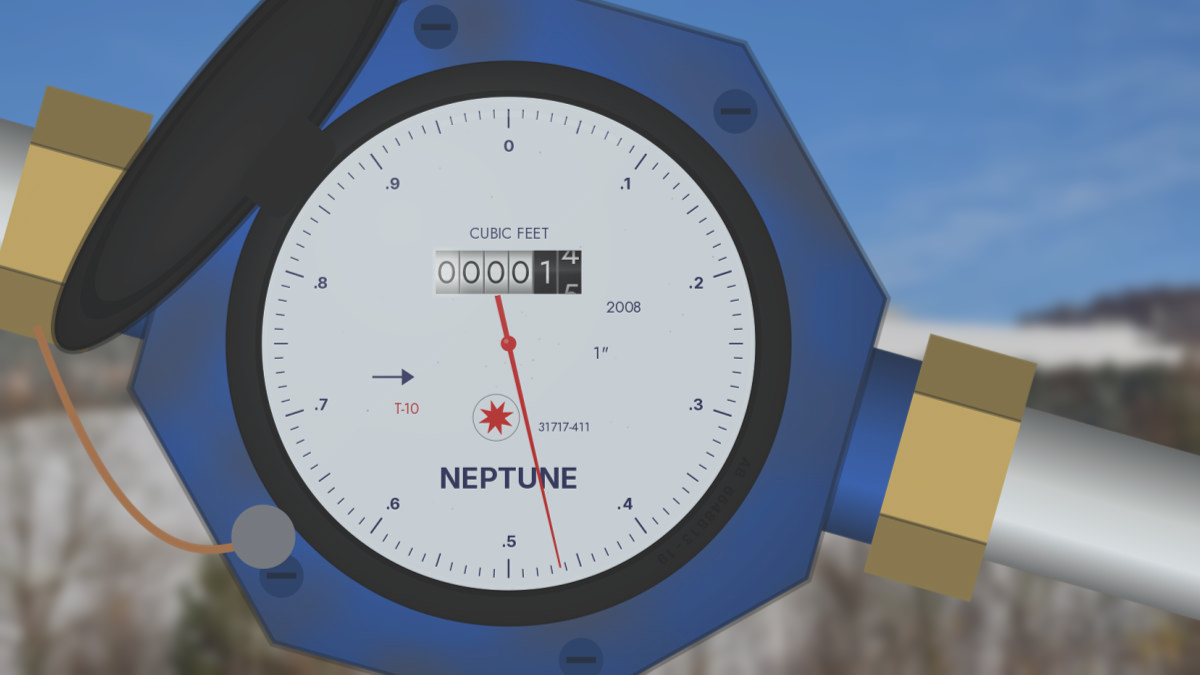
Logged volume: 14.46 (ft³)
